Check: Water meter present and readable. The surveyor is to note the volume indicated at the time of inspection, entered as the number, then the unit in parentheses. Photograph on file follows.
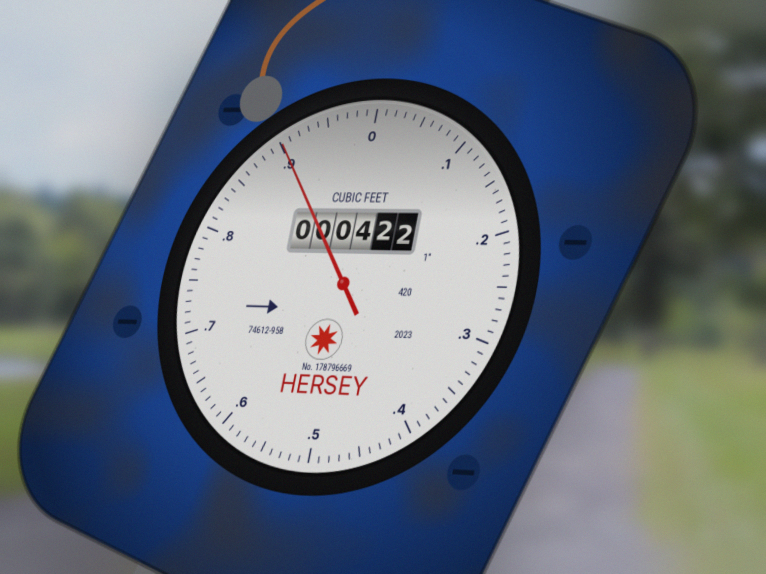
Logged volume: 421.90 (ft³)
